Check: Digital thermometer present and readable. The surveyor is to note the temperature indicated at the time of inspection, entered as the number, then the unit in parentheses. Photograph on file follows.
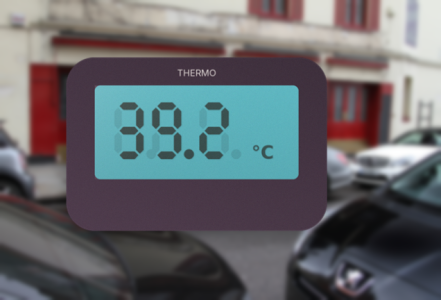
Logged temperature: 39.2 (°C)
